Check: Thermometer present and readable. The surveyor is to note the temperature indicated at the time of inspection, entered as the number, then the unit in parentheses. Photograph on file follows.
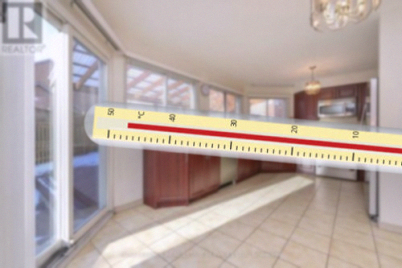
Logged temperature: 47 (°C)
